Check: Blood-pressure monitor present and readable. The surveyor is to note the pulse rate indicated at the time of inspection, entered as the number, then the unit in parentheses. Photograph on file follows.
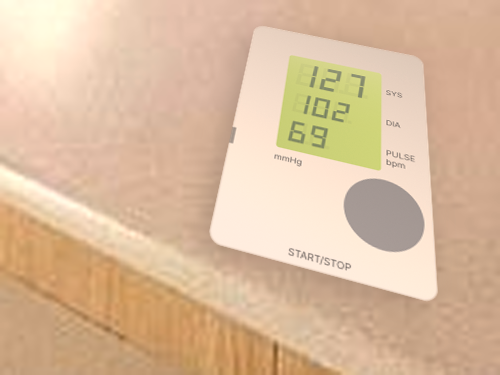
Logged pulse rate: 69 (bpm)
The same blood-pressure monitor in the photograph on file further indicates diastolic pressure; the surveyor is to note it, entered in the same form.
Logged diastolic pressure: 102 (mmHg)
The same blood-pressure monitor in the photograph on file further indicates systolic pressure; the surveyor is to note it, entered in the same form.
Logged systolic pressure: 127 (mmHg)
